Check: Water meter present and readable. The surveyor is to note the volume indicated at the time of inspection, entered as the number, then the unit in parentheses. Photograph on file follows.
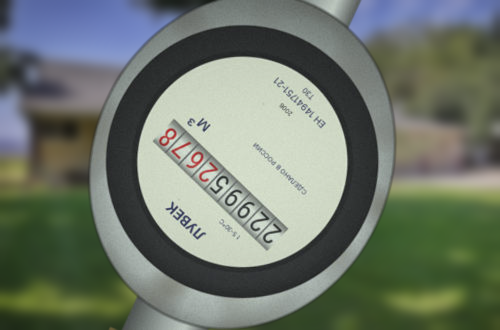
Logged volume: 22995.2678 (m³)
